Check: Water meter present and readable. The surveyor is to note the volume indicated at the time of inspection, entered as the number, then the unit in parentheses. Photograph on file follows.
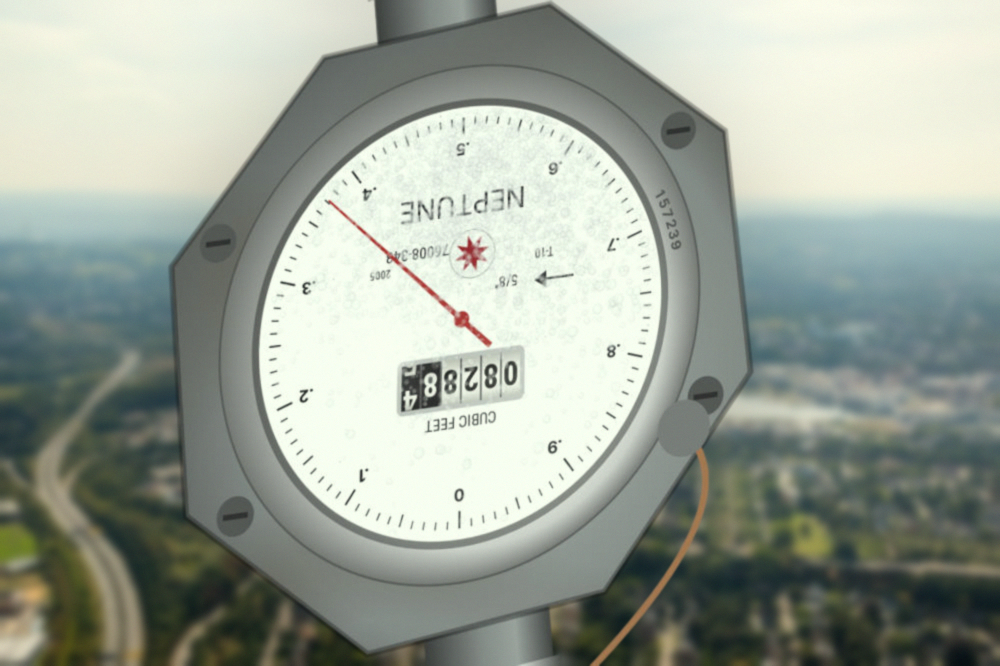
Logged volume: 82884.37 (ft³)
